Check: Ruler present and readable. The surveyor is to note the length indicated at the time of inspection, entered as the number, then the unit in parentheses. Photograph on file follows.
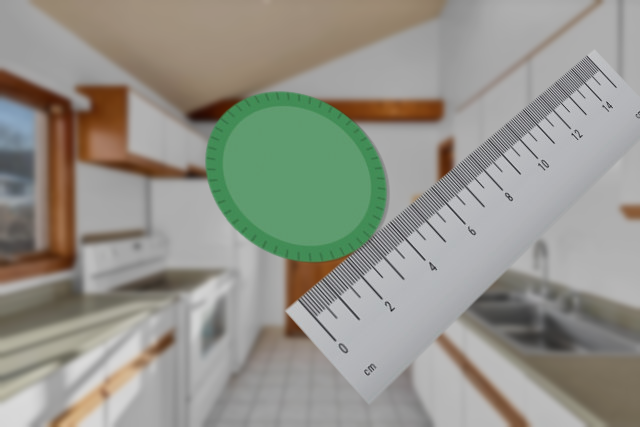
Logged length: 5.5 (cm)
